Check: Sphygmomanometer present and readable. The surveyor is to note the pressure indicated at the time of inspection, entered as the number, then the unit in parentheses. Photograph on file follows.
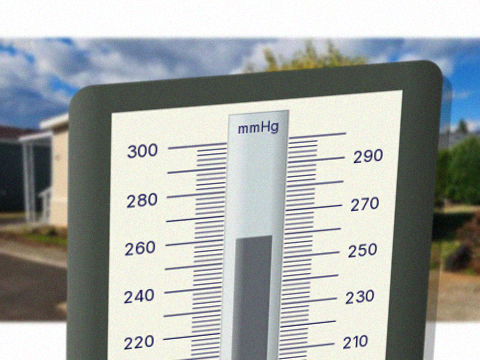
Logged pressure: 260 (mmHg)
